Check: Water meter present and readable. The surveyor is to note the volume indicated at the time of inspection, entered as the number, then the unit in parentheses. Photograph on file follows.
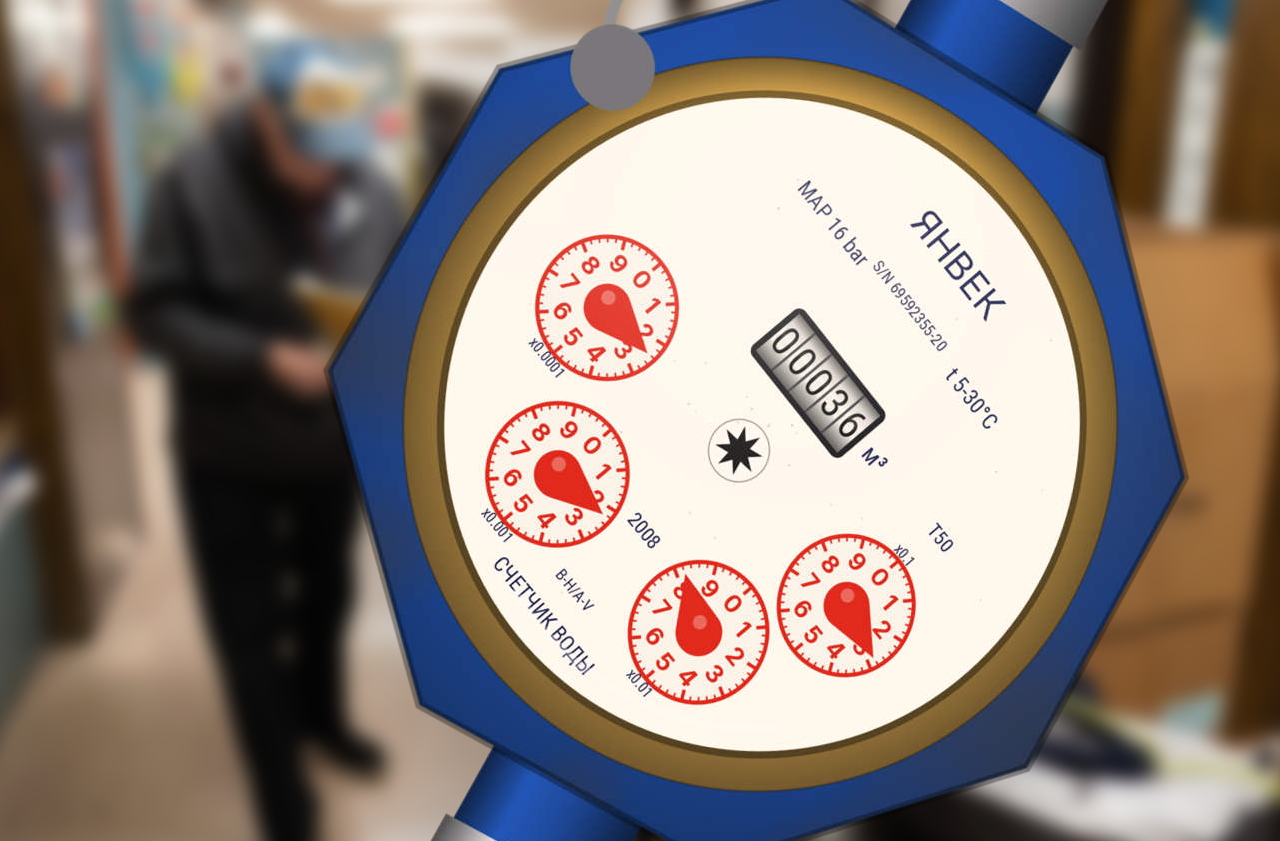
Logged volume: 36.2822 (m³)
